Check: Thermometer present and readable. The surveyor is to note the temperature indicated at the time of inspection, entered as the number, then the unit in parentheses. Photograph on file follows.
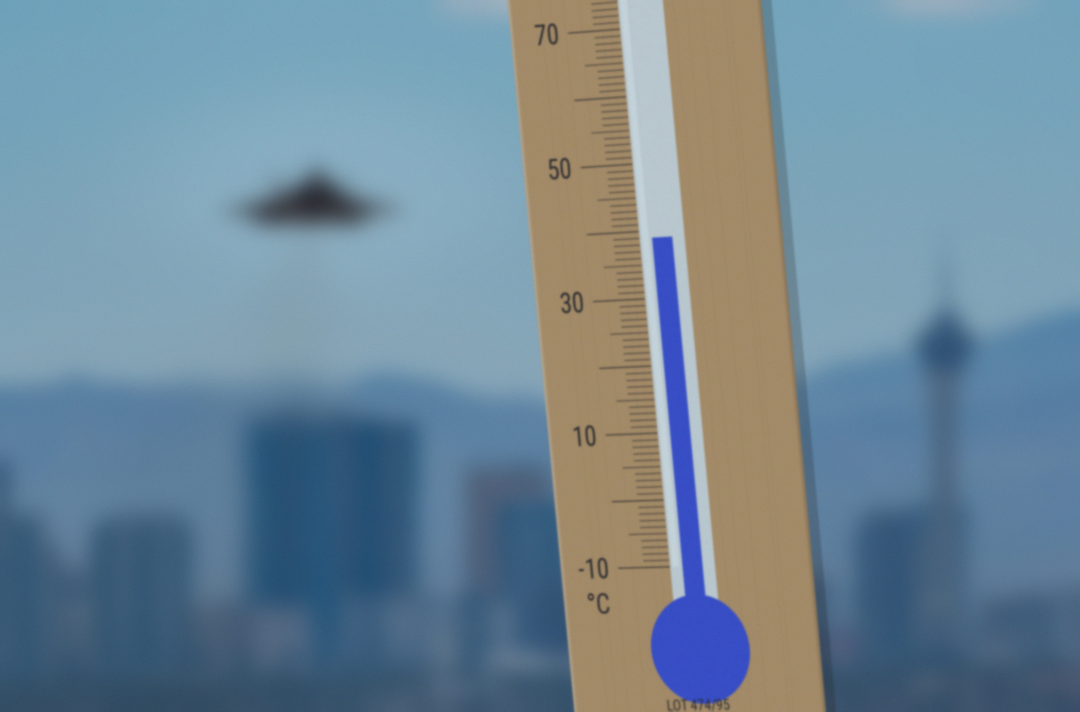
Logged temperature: 39 (°C)
